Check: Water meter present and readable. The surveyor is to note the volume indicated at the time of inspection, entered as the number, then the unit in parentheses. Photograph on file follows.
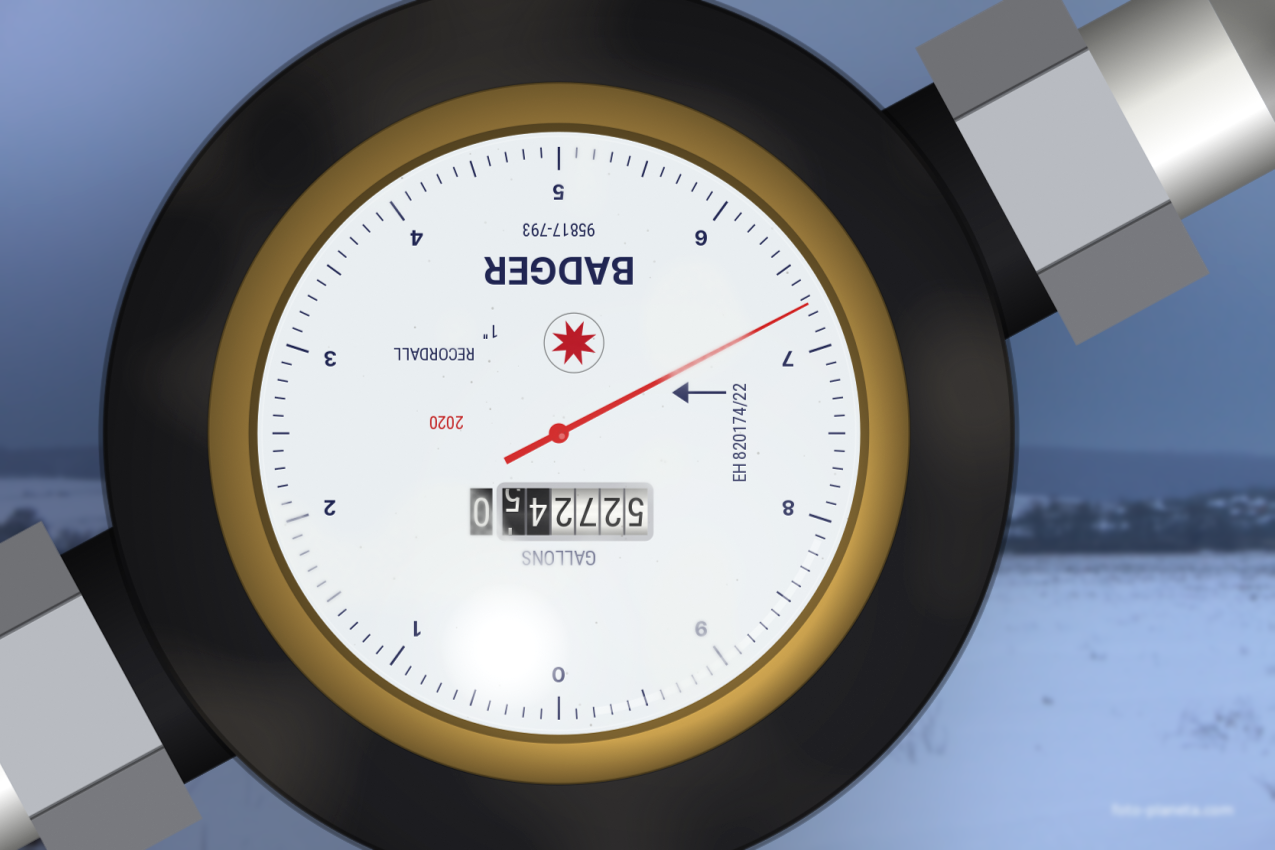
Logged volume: 5272446.7 (gal)
